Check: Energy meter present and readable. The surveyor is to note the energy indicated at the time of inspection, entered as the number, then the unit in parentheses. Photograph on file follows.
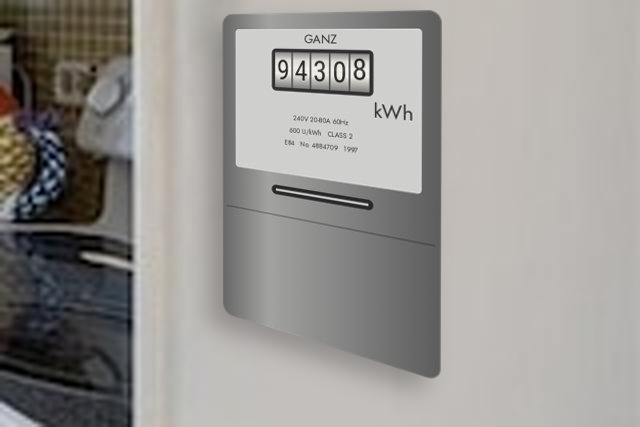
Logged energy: 94308 (kWh)
